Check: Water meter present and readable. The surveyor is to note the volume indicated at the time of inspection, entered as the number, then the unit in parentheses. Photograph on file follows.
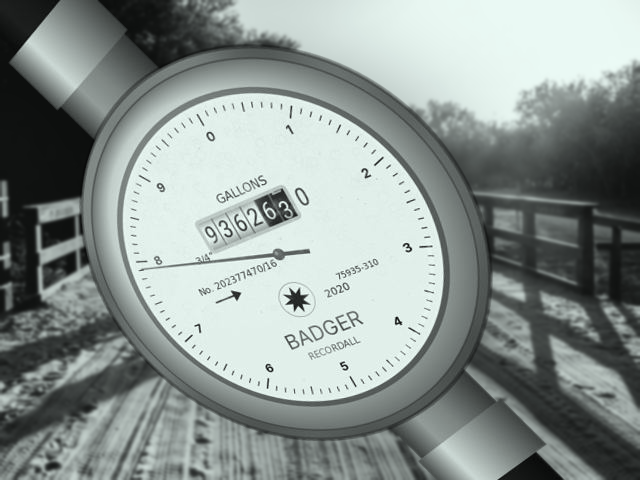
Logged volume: 9362627.9 (gal)
